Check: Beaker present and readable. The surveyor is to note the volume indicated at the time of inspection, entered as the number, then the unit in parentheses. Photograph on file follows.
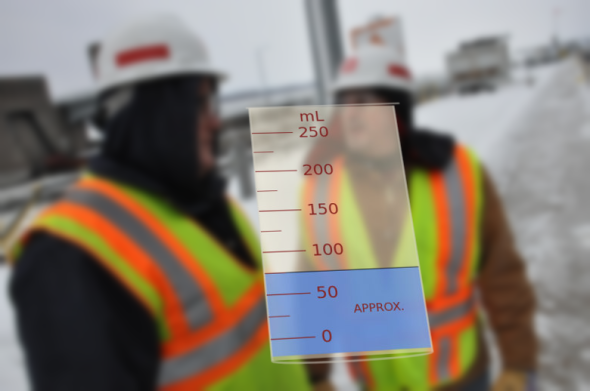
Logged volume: 75 (mL)
